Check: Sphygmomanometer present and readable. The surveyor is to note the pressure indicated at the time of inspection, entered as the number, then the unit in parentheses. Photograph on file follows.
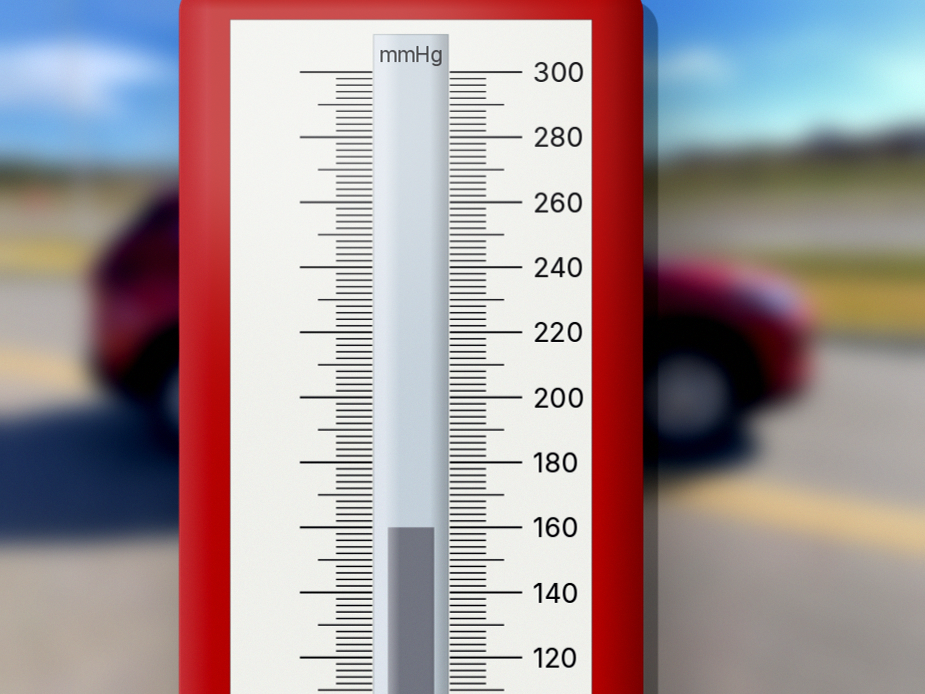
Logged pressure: 160 (mmHg)
